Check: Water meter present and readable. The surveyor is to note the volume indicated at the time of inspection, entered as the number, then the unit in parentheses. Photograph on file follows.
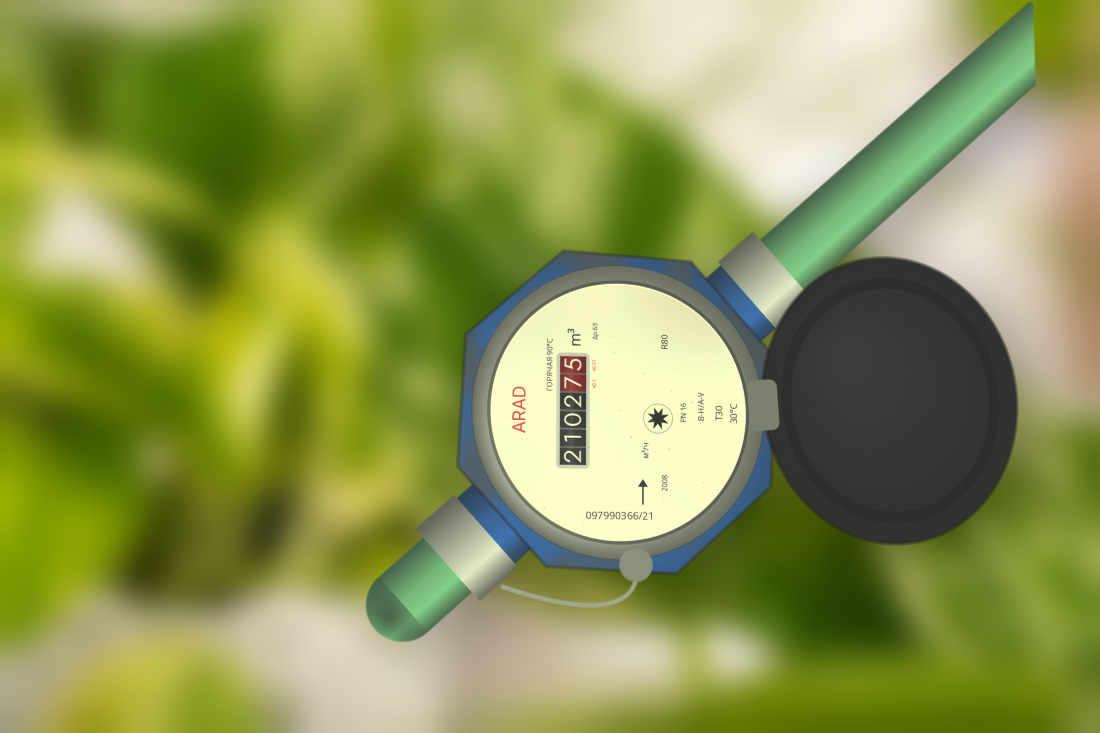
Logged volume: 2102.75 (m³)
